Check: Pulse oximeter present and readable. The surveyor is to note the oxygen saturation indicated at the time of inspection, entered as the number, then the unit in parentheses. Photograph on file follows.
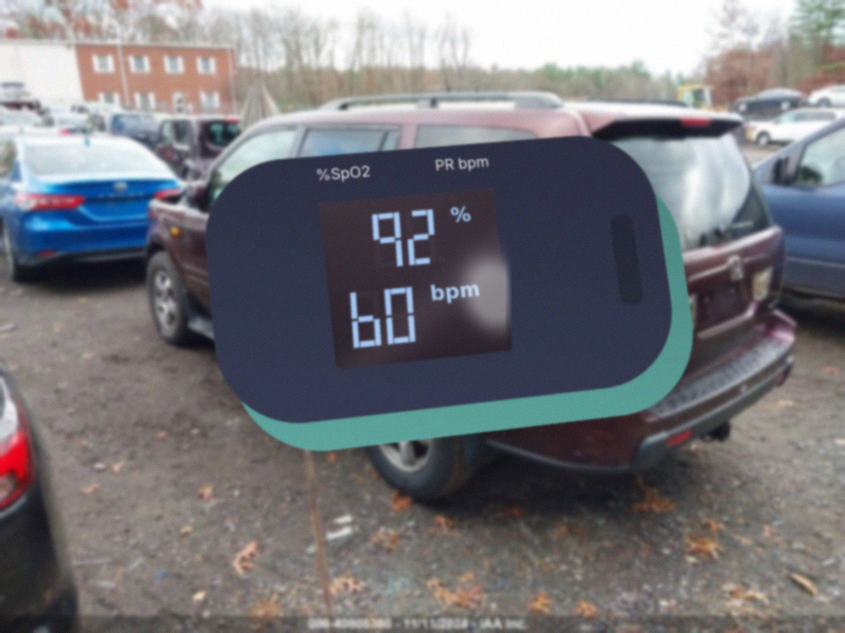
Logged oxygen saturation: 92 (%)
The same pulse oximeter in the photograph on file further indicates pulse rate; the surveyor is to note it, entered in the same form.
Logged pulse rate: 60 (bpm)
